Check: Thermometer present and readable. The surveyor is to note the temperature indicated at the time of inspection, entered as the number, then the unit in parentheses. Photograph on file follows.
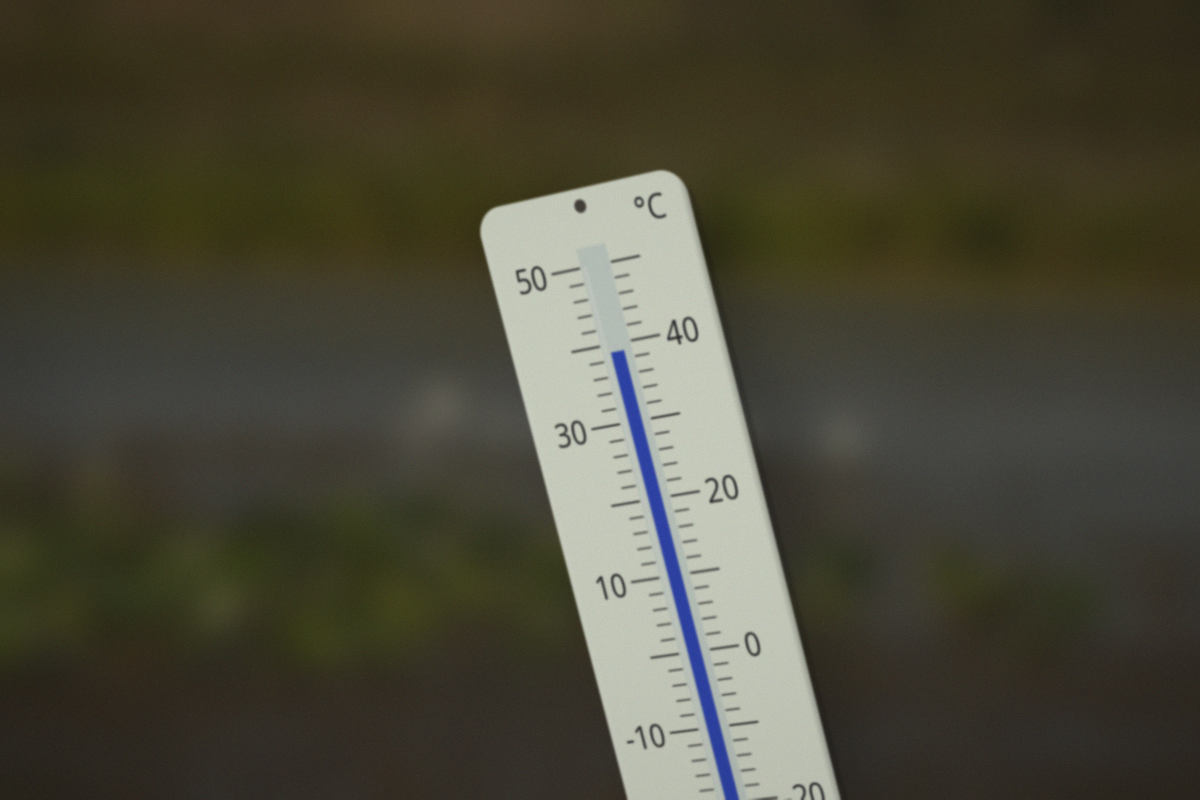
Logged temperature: 39 (°C)
